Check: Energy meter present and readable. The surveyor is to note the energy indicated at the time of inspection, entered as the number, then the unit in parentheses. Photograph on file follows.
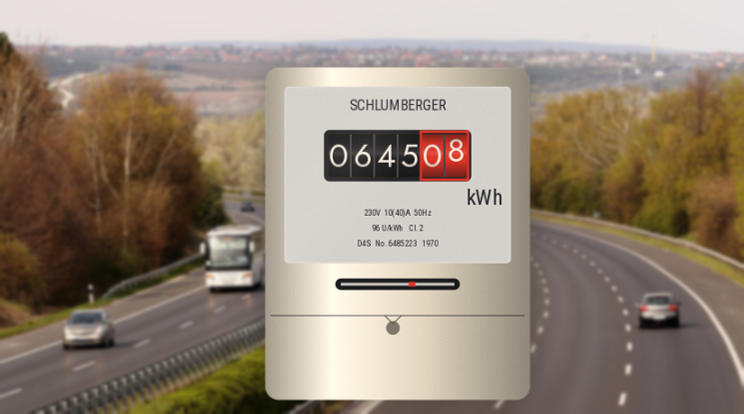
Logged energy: 645.08 (kWh)
